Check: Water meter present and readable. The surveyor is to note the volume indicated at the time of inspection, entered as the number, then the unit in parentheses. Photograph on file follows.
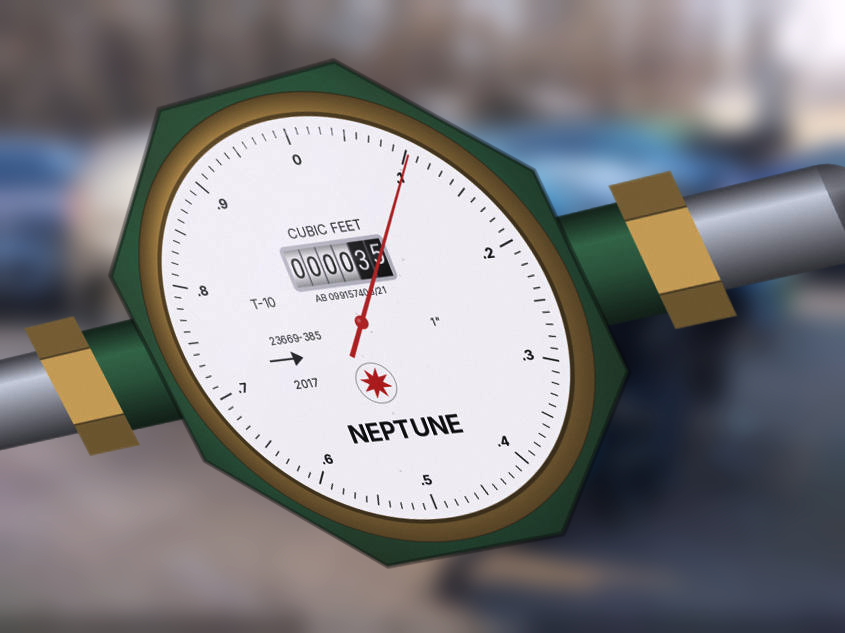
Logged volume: 35.10 (ft³)
